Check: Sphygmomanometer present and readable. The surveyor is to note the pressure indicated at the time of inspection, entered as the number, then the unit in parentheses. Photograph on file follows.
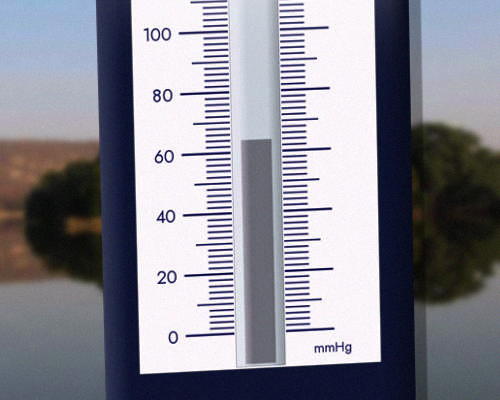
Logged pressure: 64 (mmHg)
